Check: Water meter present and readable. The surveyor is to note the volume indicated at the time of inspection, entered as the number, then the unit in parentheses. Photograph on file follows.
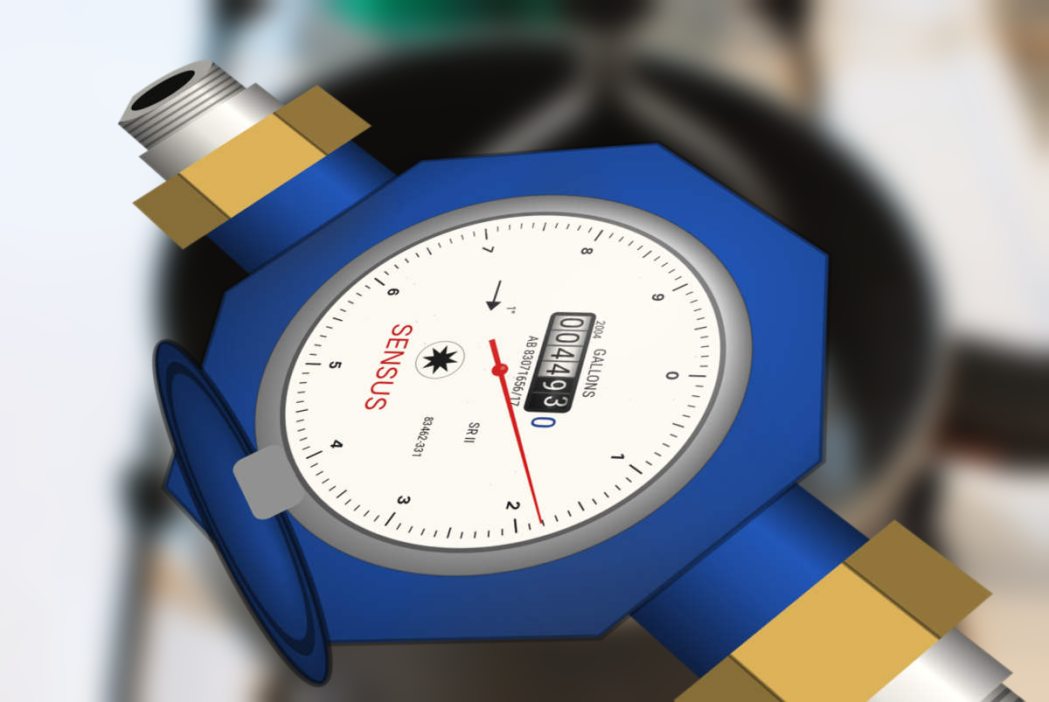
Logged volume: 44931.8 (gal)
